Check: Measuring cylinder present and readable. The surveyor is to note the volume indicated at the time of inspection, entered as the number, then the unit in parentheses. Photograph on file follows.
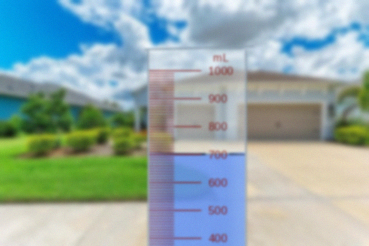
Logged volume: 700 (mL)
